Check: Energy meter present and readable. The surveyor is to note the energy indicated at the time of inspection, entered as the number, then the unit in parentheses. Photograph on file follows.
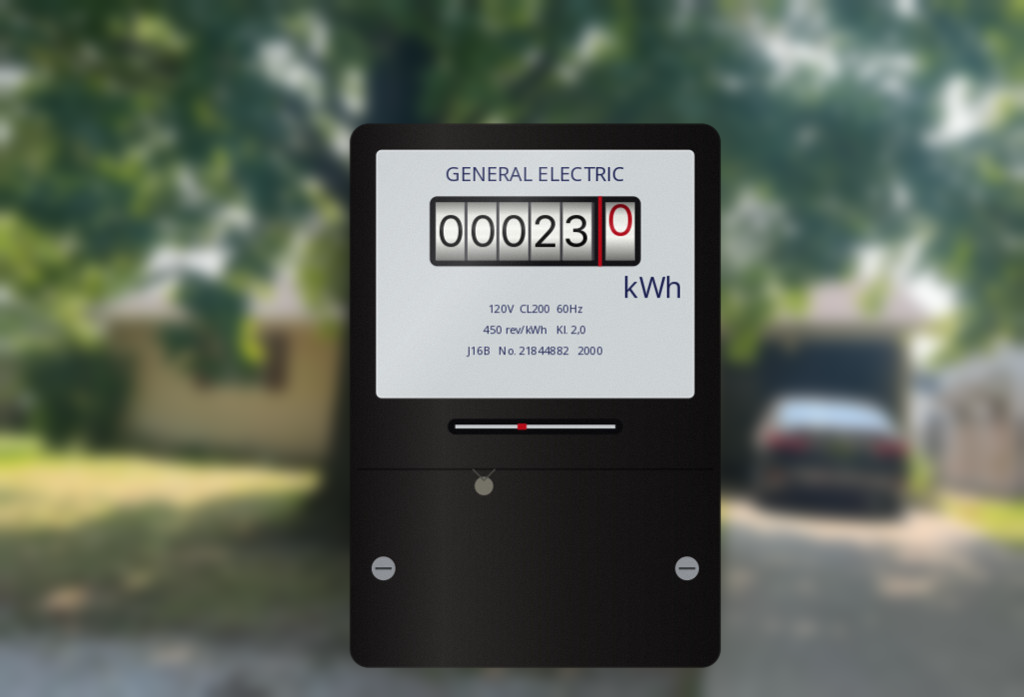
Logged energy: 23.0 (kWh)
